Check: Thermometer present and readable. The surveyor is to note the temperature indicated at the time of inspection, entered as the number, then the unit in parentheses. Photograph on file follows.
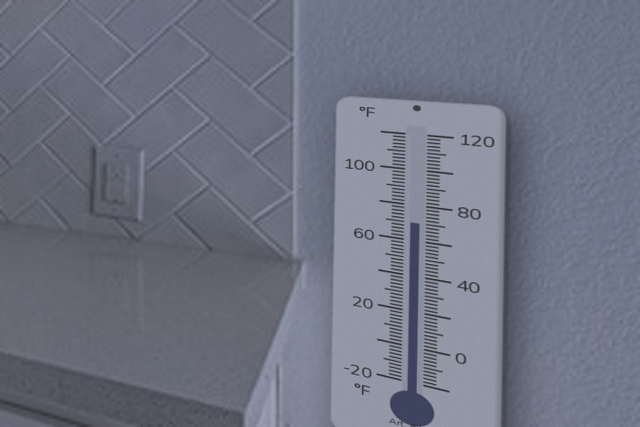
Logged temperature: 70 (°F)
